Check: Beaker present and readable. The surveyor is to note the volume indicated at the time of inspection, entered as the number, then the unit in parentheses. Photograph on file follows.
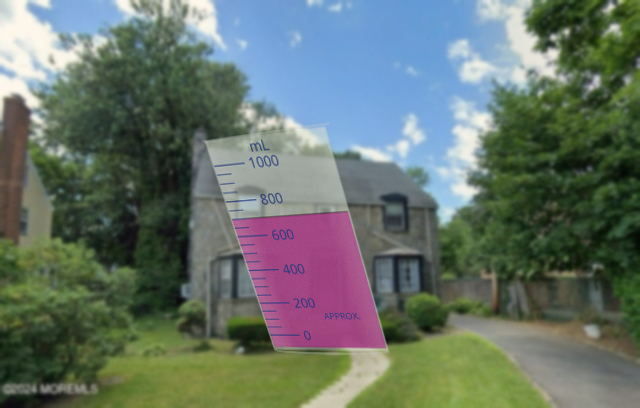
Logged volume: 700 (mL)
